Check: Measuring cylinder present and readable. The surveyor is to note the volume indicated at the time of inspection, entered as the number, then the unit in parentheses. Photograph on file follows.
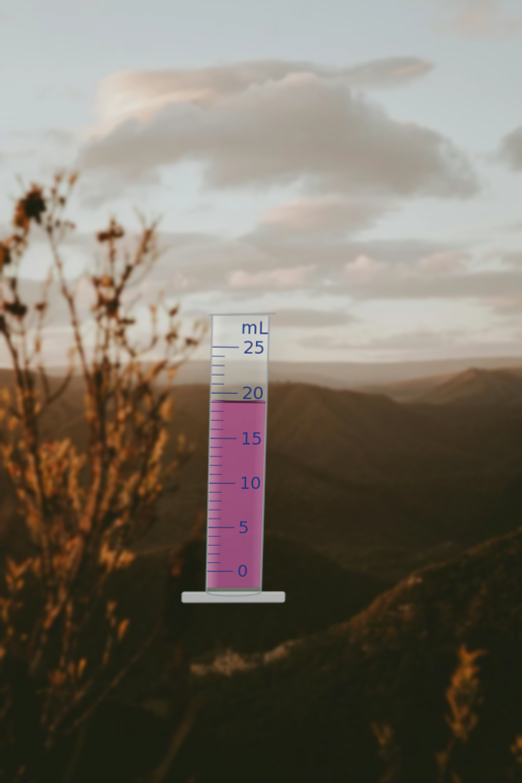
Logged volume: 19 (mL)
